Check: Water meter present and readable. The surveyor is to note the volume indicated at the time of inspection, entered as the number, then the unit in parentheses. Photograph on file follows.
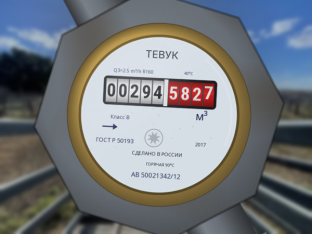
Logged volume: 294.5827 (m³)
